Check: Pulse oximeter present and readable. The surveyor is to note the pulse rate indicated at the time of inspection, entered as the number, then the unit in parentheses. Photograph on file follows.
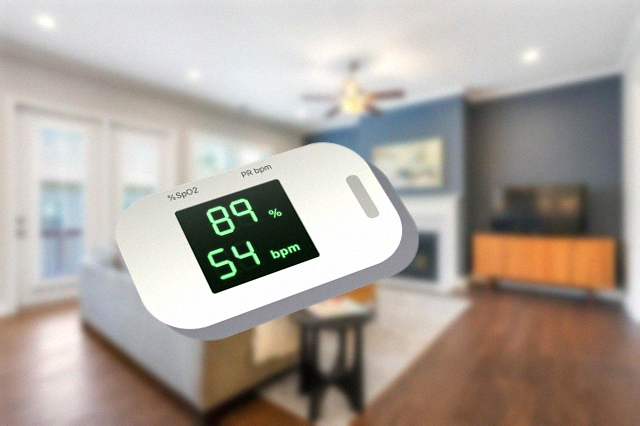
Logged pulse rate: 54 (bpm)
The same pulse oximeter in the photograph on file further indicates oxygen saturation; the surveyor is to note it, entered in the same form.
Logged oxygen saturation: 89 (%)
